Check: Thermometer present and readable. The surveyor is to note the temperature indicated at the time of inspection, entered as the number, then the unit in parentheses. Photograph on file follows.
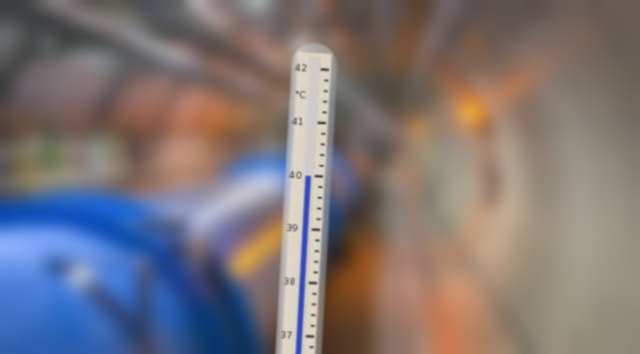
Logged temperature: 40 (°C)
